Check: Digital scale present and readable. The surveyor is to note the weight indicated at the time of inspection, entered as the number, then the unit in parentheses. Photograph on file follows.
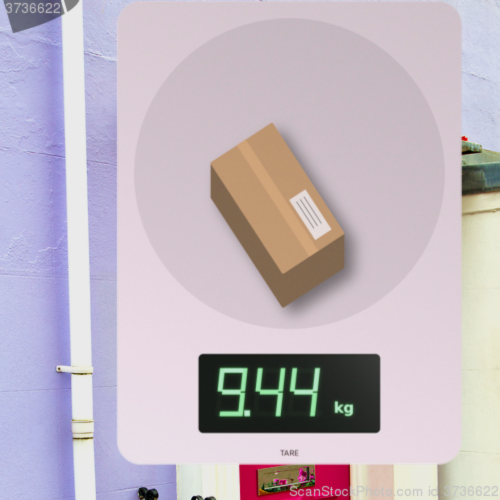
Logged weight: 9.44 (kg)
